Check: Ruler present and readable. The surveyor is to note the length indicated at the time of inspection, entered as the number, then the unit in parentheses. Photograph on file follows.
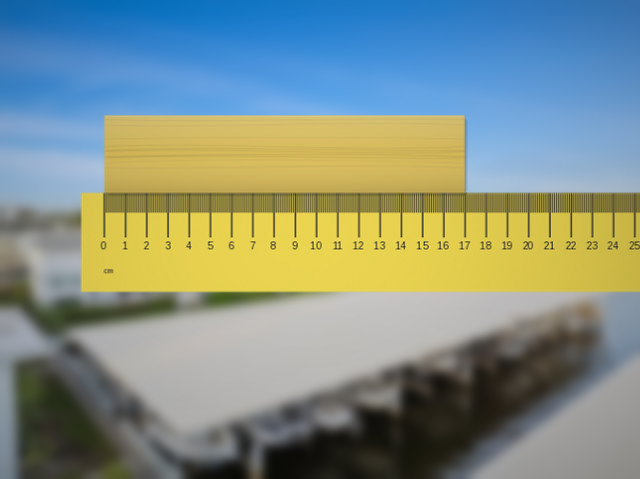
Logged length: 17 (cm)
